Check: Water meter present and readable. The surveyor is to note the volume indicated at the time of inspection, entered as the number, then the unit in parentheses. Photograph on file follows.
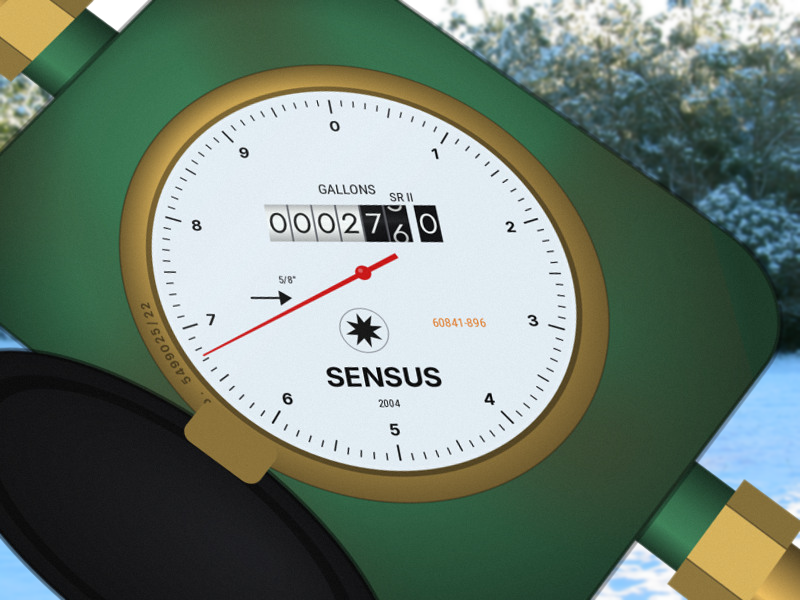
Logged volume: 2756.7 (gal)
